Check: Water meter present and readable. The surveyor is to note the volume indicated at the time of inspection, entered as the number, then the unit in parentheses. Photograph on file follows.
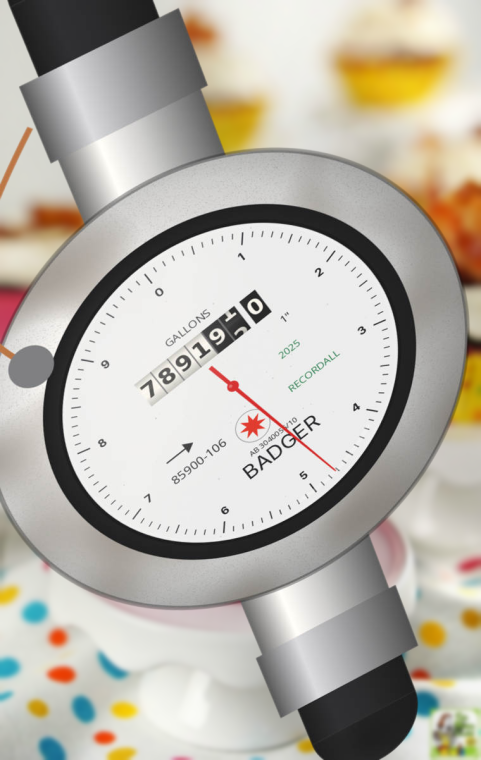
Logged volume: 7891914.7 (gal)
